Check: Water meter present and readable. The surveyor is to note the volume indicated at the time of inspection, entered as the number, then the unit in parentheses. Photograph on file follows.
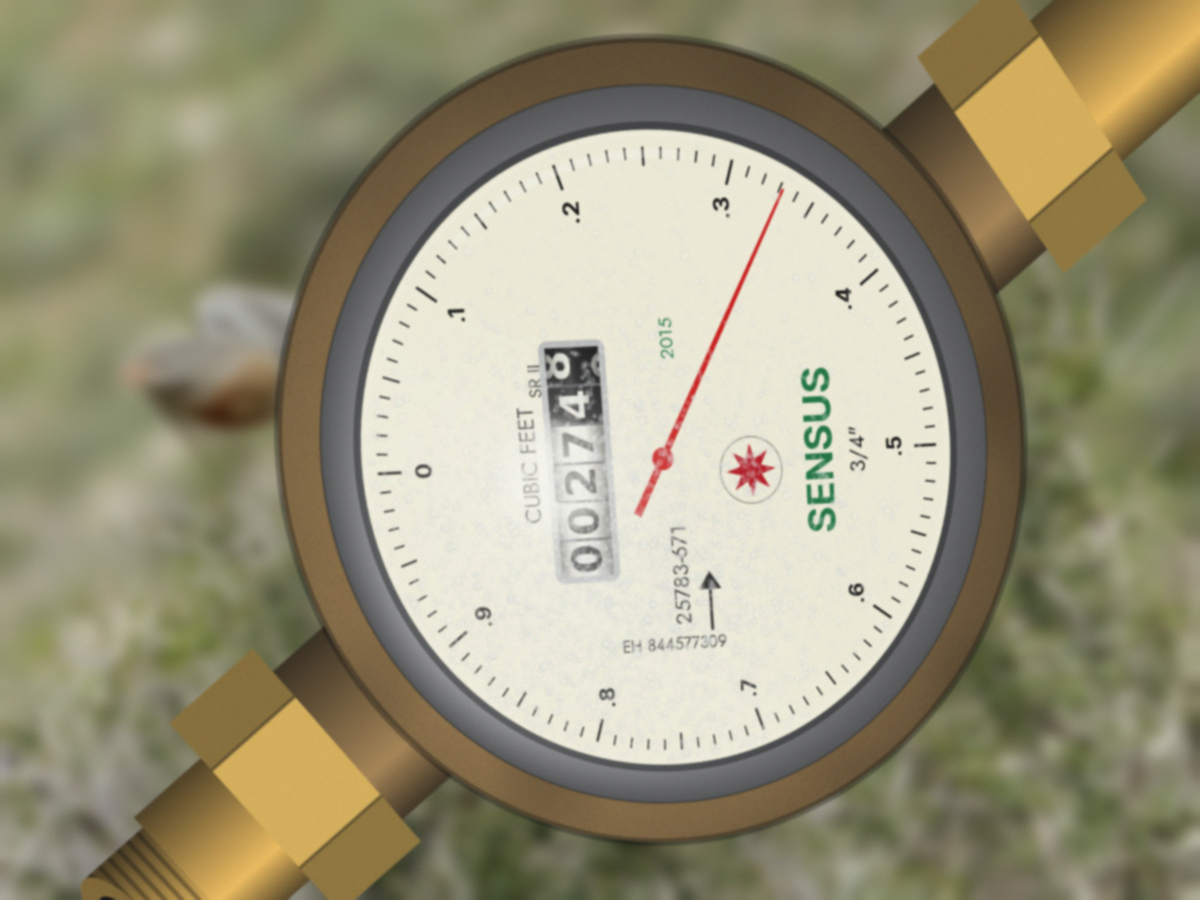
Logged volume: 2748.33 (ft³)
